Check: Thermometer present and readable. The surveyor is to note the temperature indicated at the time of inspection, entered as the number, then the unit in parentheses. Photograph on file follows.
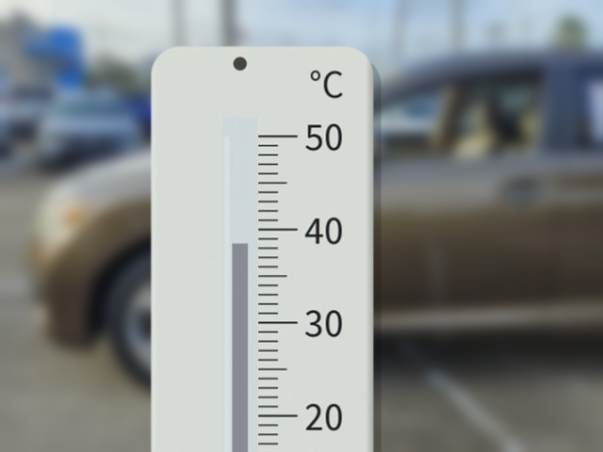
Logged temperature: 38.5 (°C)
